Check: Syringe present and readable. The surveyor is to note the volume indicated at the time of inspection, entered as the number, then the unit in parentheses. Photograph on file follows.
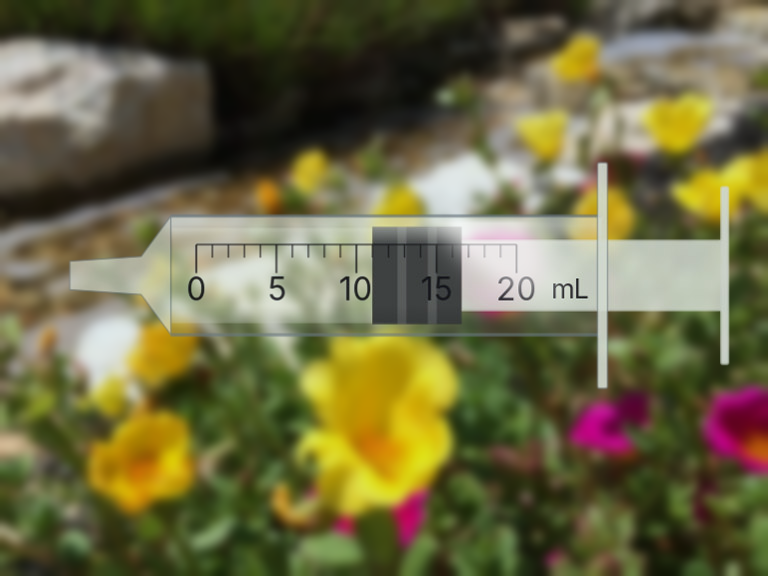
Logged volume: 11 (mL)
